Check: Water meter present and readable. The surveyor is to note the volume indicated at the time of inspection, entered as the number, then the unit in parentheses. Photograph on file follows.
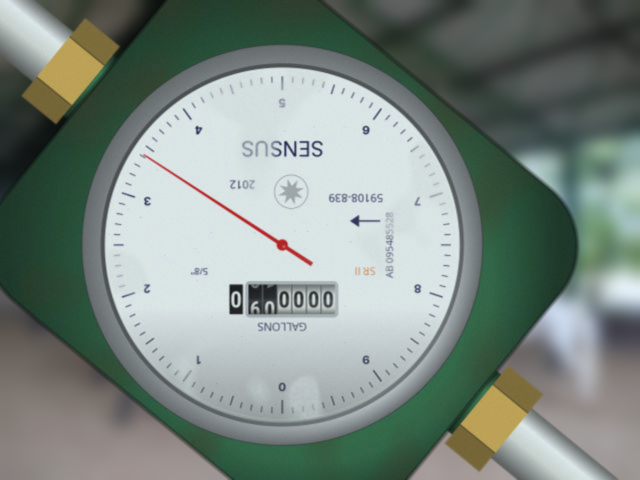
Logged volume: 93.4 (gal)
